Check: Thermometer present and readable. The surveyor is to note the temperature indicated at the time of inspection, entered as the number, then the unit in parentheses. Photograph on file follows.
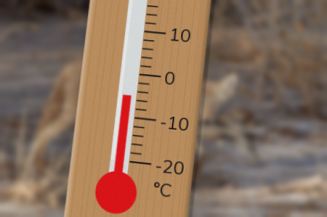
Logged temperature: -5 (°C)
